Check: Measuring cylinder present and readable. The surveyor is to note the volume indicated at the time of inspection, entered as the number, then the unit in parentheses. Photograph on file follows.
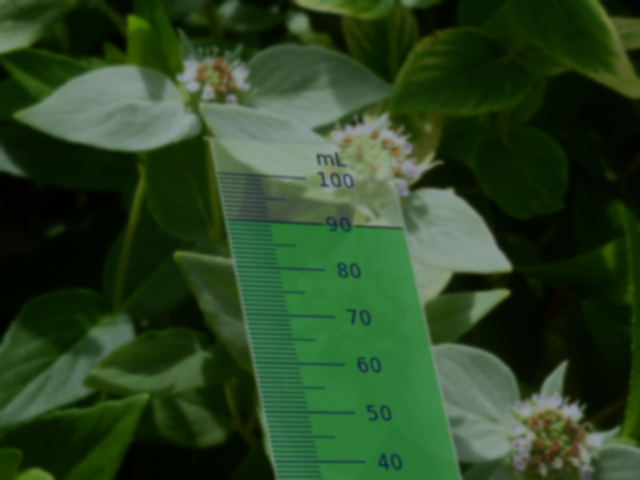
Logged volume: 90 (mL)
